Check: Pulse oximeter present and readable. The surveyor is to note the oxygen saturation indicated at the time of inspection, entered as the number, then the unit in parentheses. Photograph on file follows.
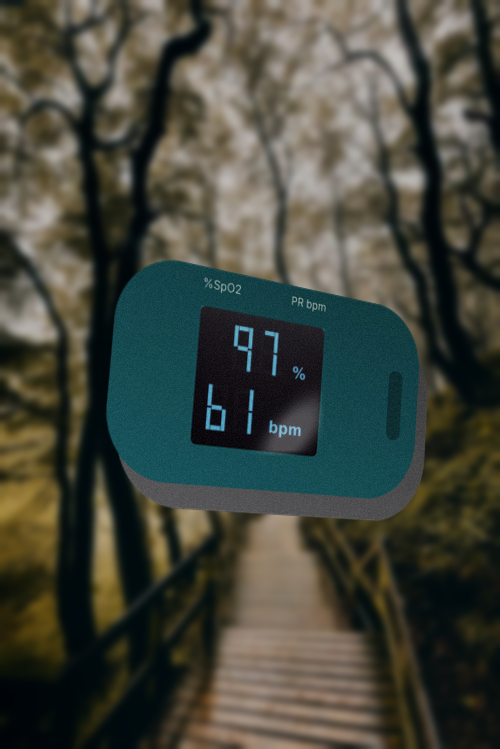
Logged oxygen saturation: 97 (%)
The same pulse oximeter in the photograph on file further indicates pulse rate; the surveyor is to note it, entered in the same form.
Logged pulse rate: 61 (bpm)
